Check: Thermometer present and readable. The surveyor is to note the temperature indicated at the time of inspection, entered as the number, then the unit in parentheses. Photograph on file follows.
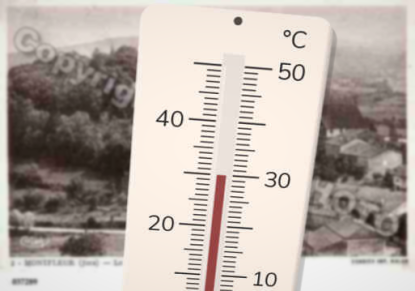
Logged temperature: 30 (°C)
